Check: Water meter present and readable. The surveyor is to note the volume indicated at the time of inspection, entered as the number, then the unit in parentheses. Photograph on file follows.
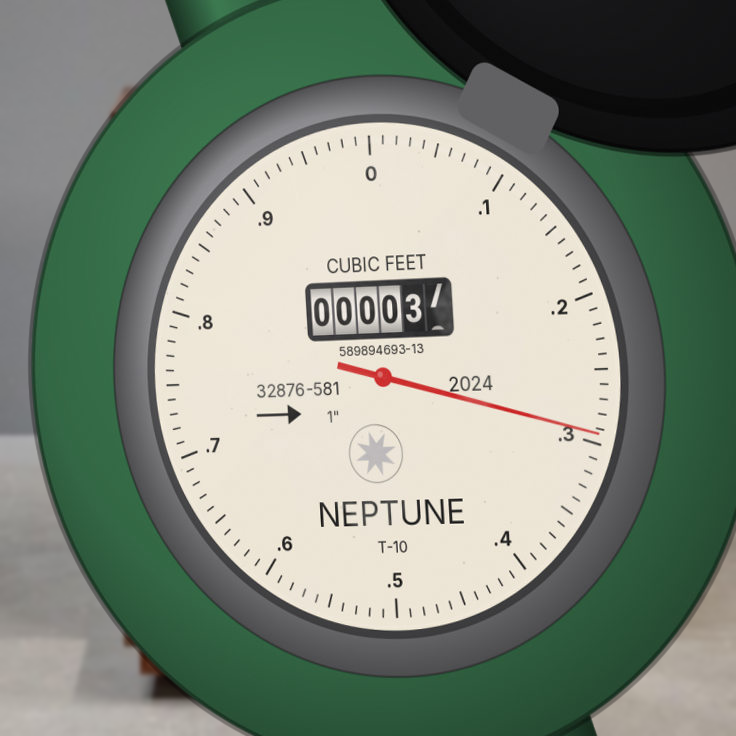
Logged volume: 37.29 (ft³)
